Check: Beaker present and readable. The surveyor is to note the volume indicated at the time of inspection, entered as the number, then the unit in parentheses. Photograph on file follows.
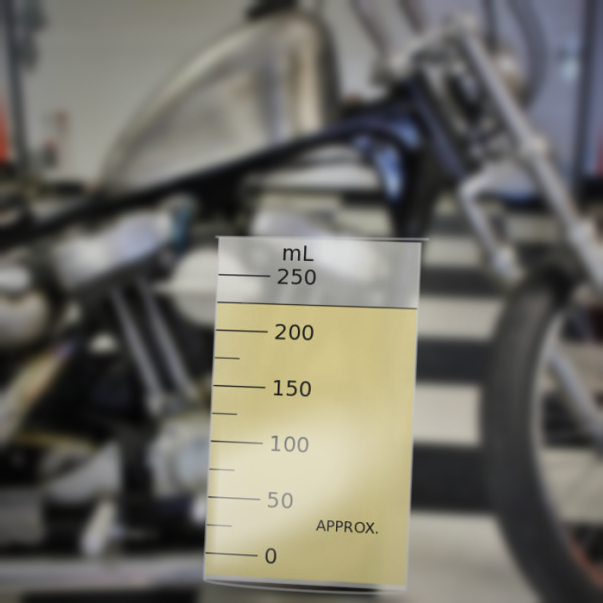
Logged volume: 225 (mL)
